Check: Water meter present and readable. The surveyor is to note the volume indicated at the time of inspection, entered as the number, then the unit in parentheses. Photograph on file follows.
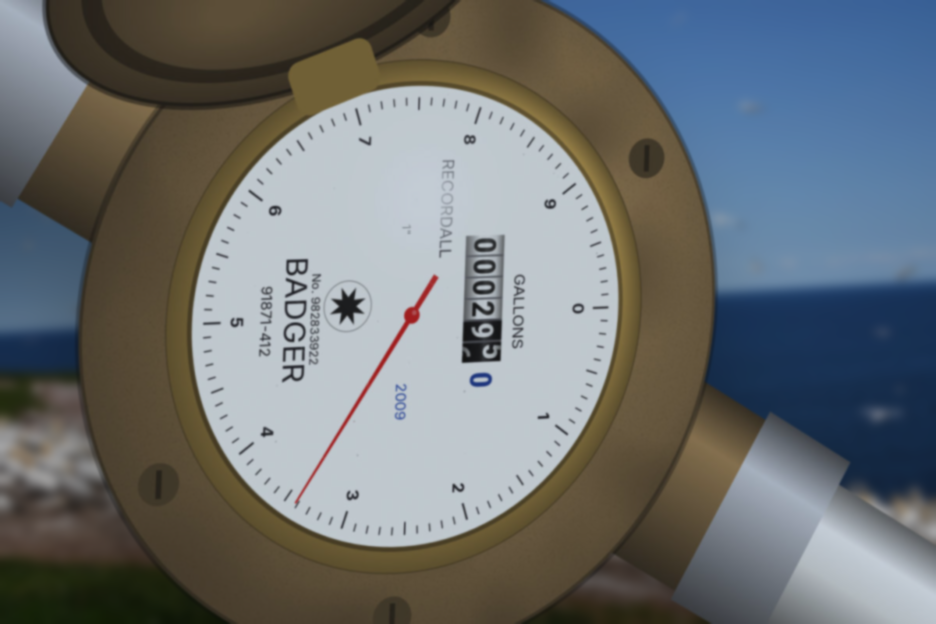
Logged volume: 2953.4 (gal)
